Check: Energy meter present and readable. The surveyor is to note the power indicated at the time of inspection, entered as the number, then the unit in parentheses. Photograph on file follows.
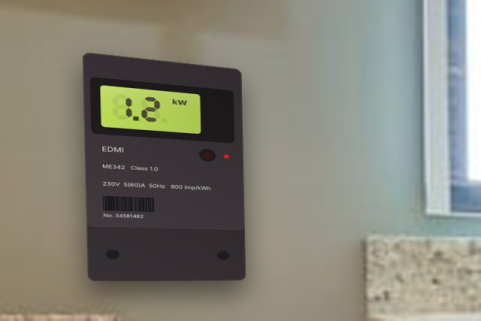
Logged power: 1.2 (kW)
